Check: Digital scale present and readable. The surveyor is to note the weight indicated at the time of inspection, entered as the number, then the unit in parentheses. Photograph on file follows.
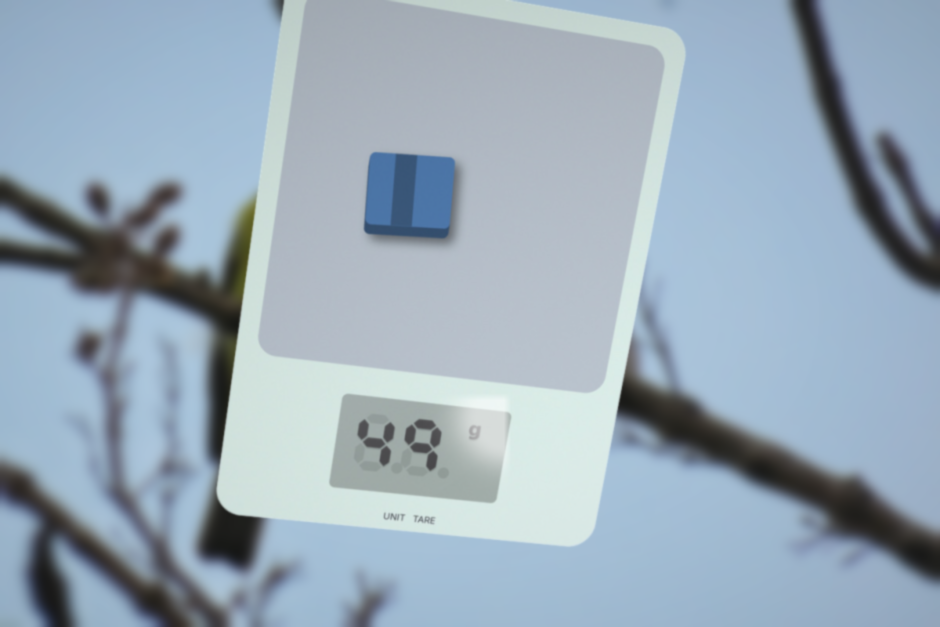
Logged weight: 49 (g)
